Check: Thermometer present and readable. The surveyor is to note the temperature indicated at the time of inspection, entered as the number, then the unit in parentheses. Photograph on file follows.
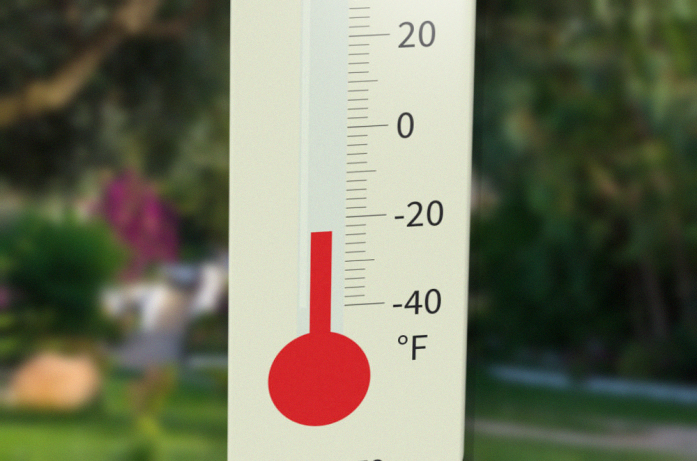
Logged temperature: -23 (°F)
